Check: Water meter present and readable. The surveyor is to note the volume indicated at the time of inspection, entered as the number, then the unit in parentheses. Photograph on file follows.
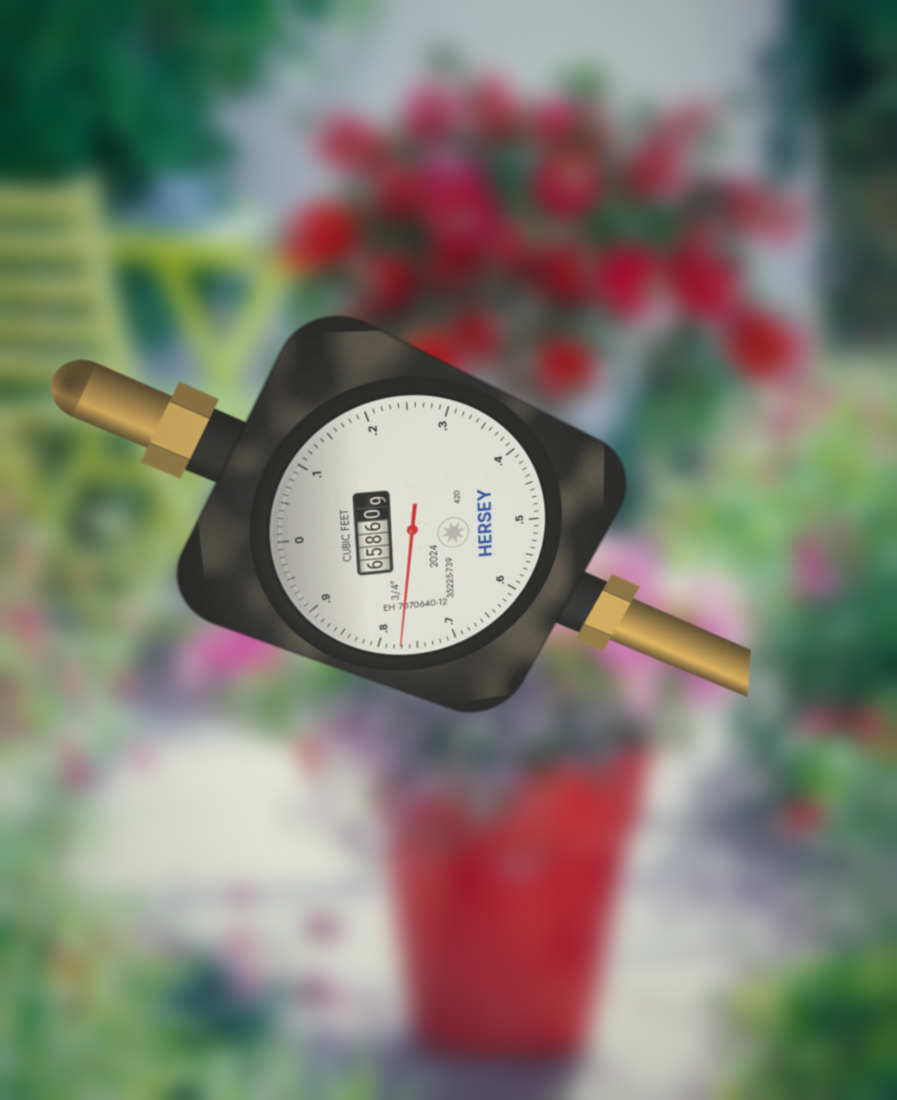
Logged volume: 658608.77 (ft³)
